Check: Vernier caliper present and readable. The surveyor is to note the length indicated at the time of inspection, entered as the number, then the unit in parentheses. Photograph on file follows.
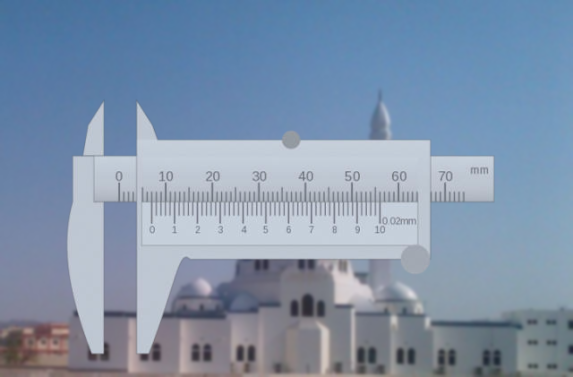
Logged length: 7.0 (mm)
